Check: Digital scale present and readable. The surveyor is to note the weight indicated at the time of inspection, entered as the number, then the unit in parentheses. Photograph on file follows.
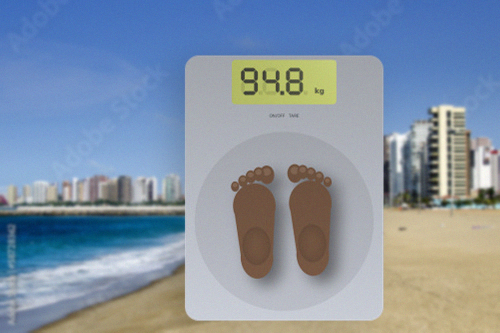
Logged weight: 94.8 (kg)
